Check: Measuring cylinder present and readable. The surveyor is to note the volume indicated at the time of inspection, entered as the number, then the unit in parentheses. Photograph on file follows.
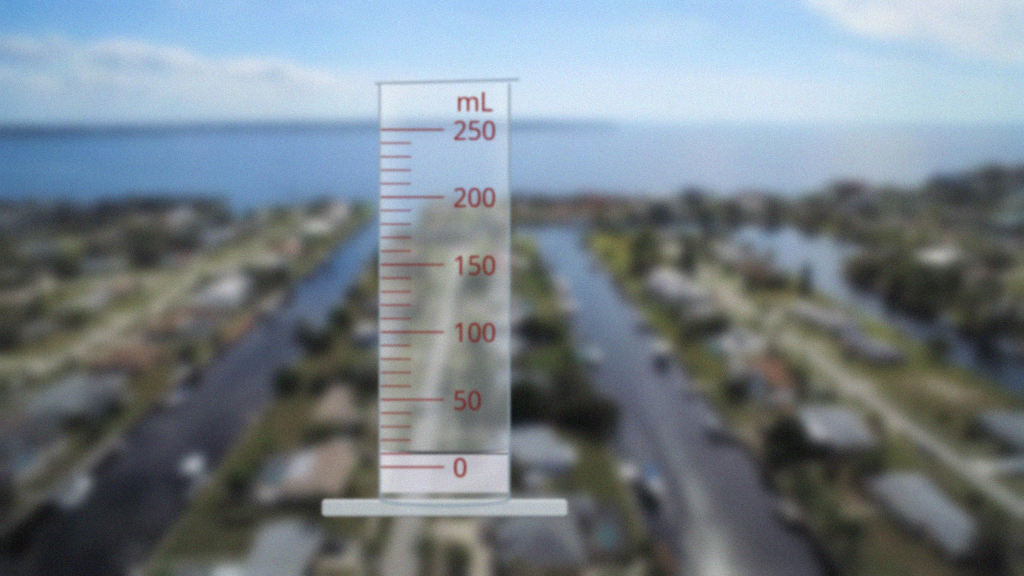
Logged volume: 10 (mL)
